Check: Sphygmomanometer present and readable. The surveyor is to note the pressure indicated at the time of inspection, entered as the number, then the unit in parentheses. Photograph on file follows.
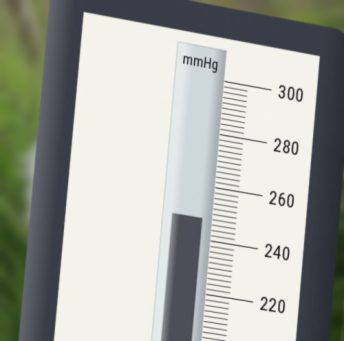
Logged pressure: 248 (mmHg)
